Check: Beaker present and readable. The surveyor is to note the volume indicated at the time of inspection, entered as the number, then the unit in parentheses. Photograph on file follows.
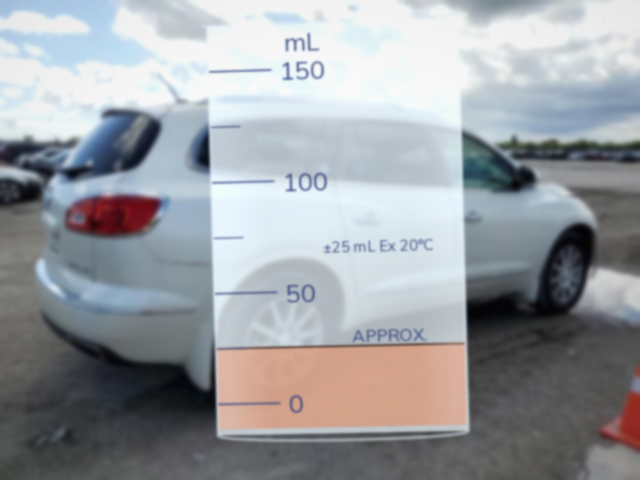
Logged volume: 25 (mL)
